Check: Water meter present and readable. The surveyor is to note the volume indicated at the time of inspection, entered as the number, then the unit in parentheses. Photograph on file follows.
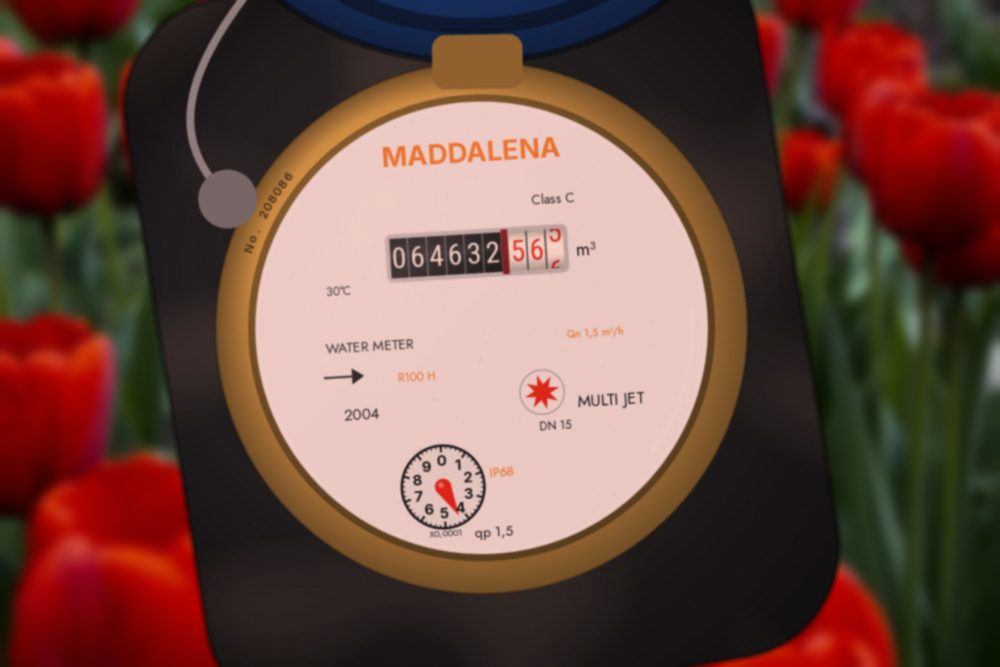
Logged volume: 64632.5654 (m³)
